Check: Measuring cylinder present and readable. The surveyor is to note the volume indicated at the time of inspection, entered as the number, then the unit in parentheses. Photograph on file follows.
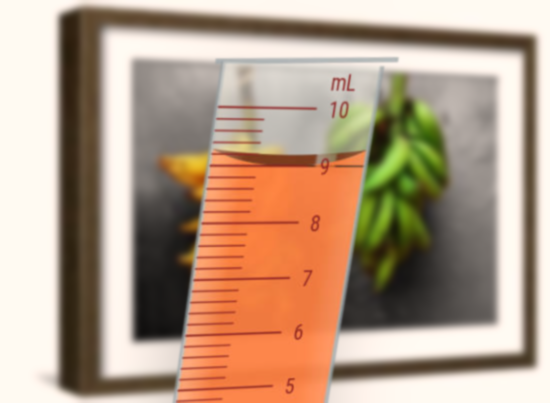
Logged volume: 9 (mL)
